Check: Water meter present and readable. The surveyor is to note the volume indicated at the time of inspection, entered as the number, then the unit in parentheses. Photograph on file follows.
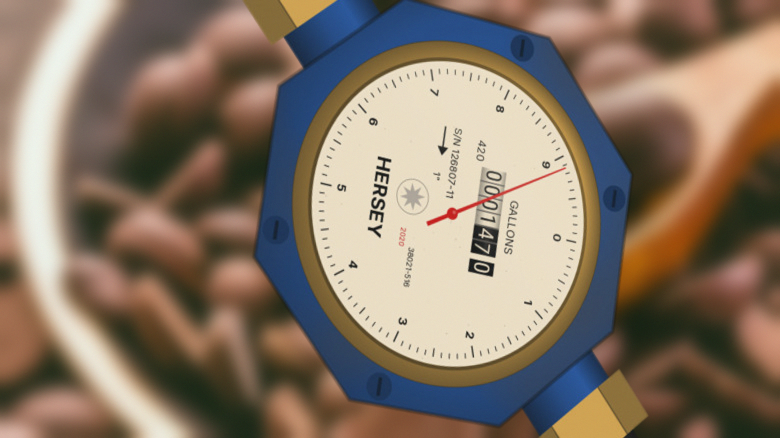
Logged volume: 1469.1 (gal)
